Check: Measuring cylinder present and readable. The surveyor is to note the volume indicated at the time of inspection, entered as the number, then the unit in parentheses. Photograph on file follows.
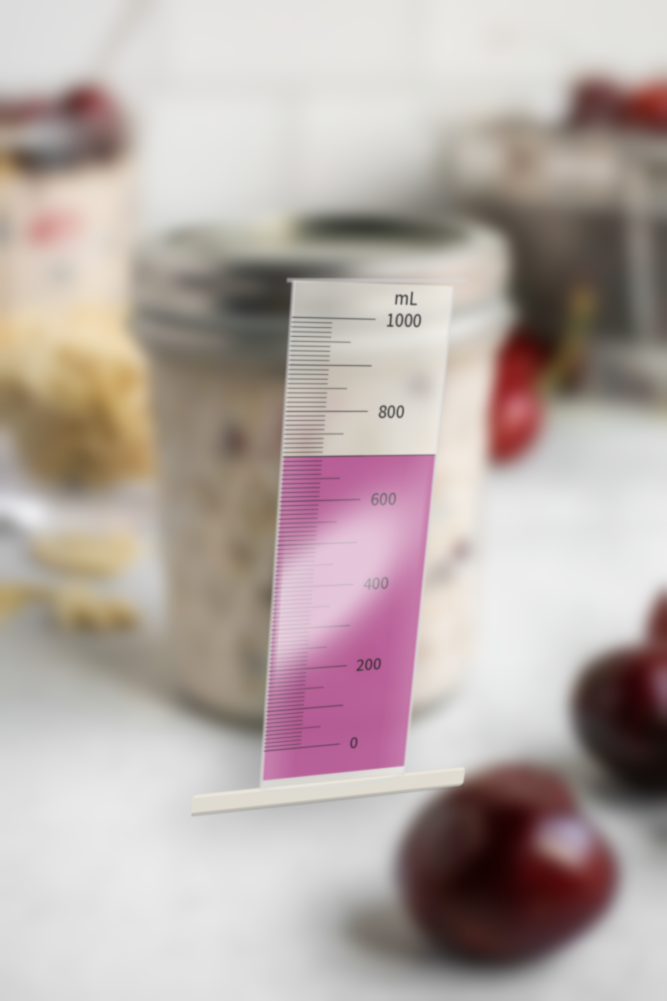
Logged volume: 700 (mL)
